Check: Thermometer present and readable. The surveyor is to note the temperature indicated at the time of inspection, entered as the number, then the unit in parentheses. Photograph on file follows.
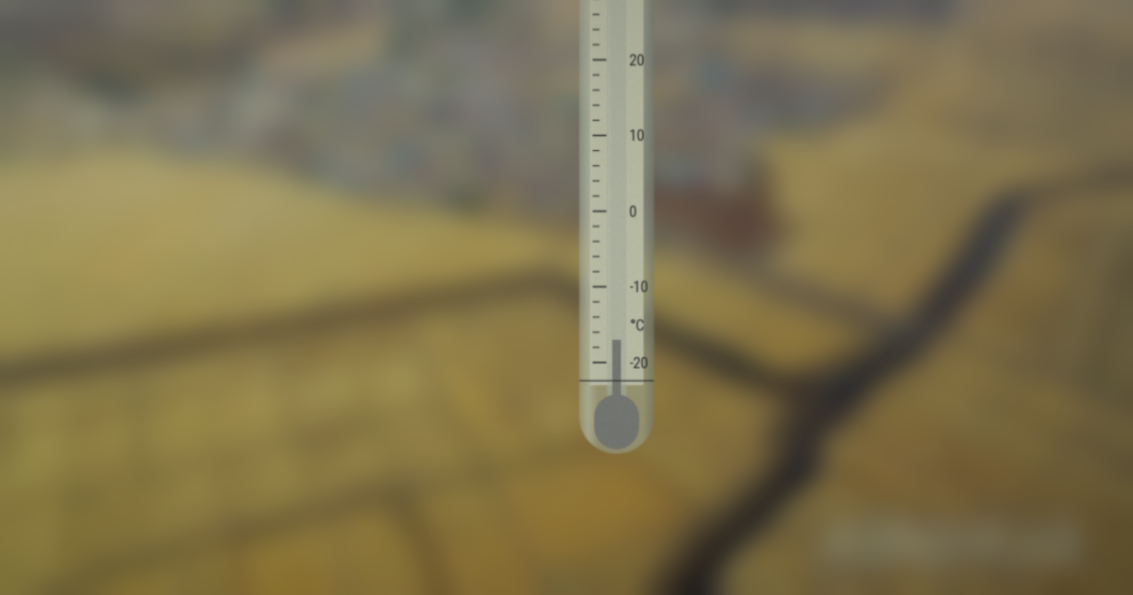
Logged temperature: -17 (°C)
